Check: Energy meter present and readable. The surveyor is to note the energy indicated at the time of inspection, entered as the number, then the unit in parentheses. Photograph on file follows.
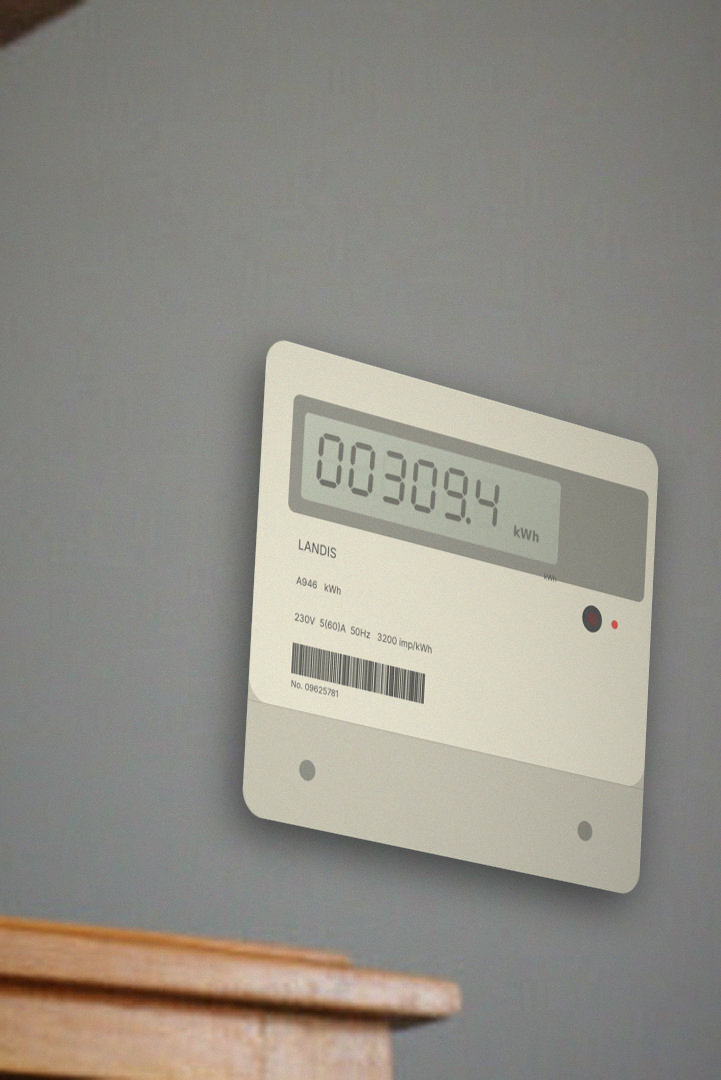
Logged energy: 309.4 (kWh)
